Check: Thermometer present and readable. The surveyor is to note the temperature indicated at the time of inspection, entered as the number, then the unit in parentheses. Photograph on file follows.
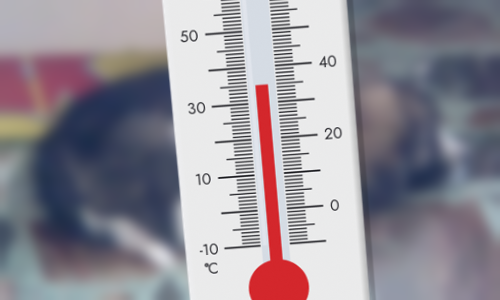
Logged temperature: 35 (°C)
